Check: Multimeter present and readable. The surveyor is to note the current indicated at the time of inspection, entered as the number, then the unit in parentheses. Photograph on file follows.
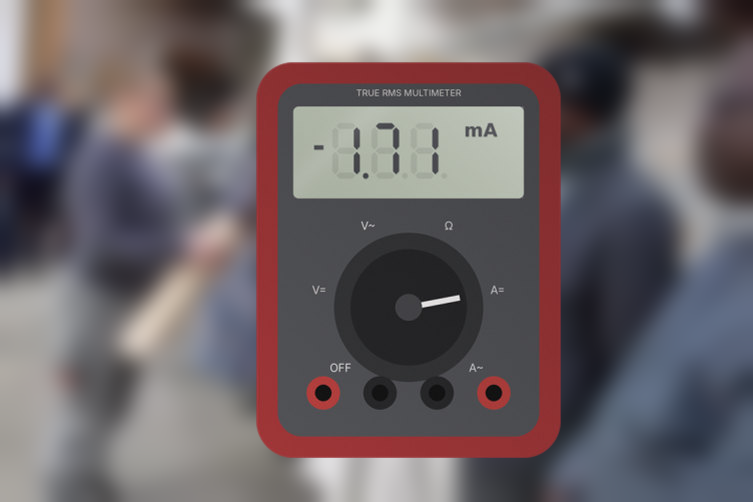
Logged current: -1.71 (mA)
